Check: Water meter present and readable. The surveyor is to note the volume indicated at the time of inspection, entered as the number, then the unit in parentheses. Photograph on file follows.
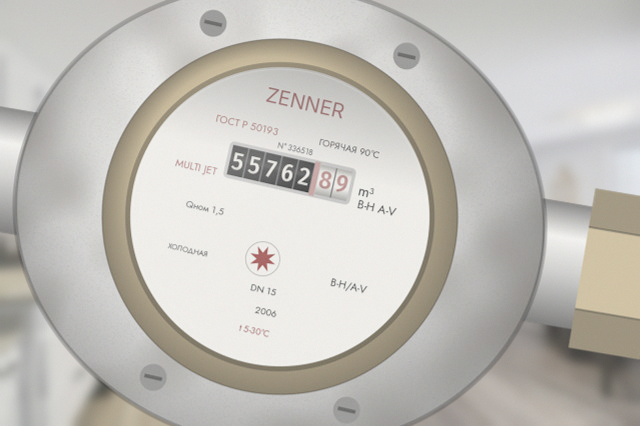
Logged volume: 55762.89 (m³)
